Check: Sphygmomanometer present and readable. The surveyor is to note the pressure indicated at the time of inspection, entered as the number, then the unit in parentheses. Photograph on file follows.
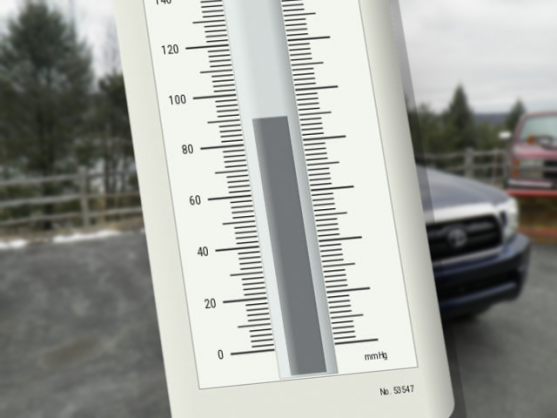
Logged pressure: 90 (mmHg)
